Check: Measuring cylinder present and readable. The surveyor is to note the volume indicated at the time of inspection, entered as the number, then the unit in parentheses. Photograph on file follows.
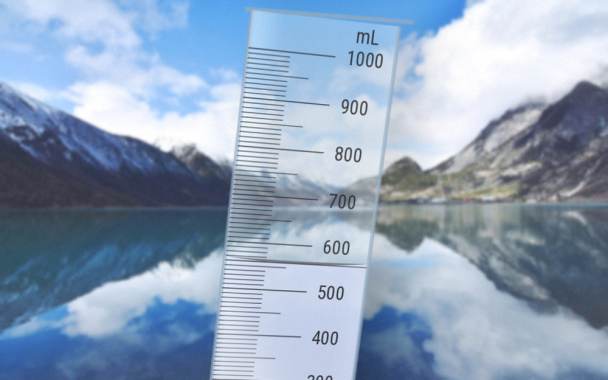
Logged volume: 560 (mL)
